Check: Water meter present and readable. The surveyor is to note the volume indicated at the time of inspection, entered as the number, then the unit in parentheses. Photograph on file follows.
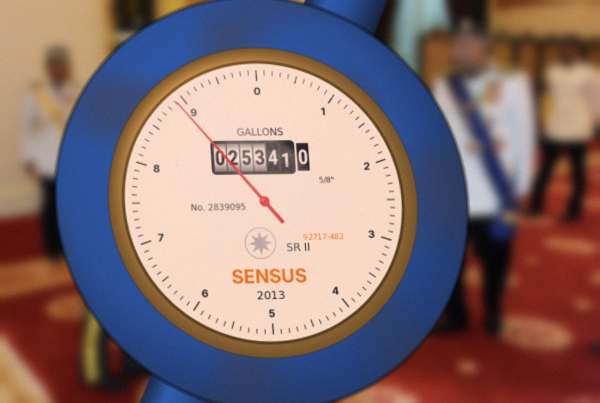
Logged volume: 253408.9 (gal)
